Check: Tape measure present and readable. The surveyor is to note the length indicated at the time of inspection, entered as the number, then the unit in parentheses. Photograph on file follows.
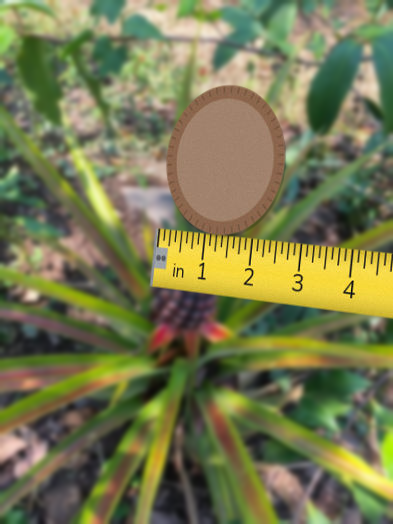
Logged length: 2.5 (in)
